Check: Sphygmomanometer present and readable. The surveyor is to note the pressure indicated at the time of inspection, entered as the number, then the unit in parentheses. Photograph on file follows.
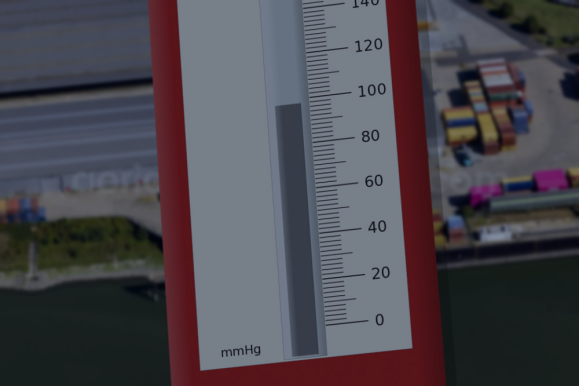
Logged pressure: 98 (mmHg)
